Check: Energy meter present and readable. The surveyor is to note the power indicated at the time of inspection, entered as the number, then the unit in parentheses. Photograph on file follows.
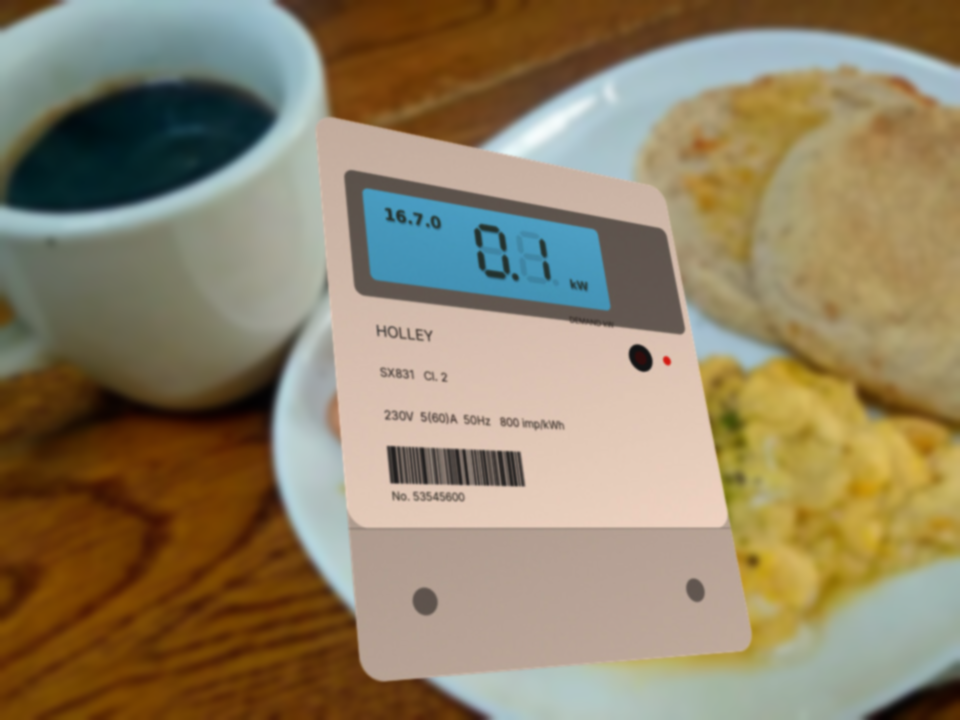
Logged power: 0.1 (kW)
